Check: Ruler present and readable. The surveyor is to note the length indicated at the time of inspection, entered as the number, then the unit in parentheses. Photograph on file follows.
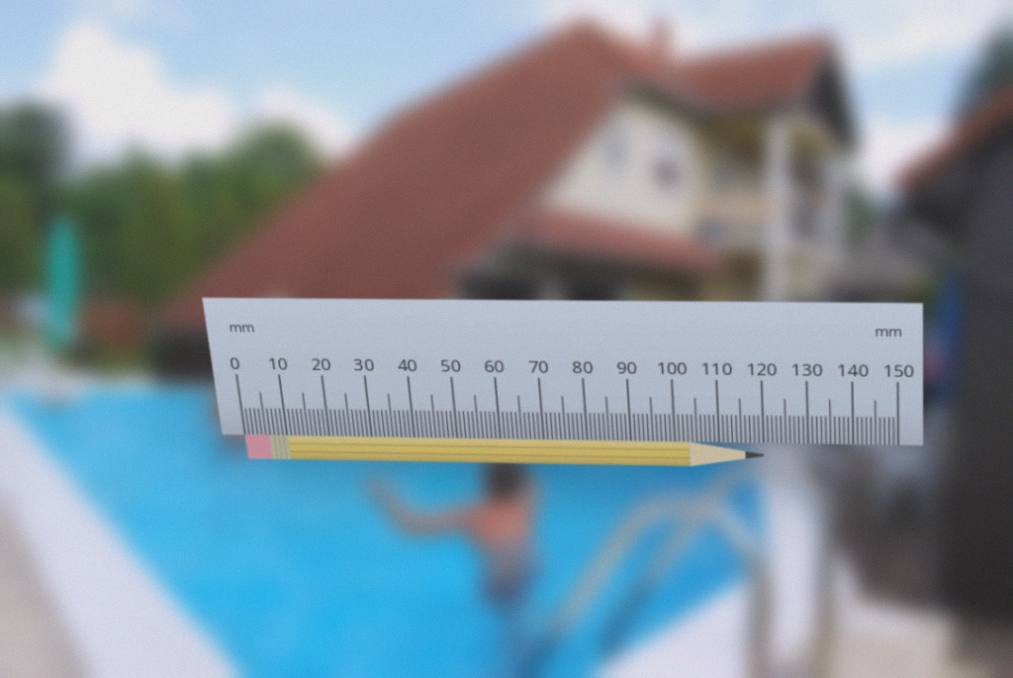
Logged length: 120 (mm)
